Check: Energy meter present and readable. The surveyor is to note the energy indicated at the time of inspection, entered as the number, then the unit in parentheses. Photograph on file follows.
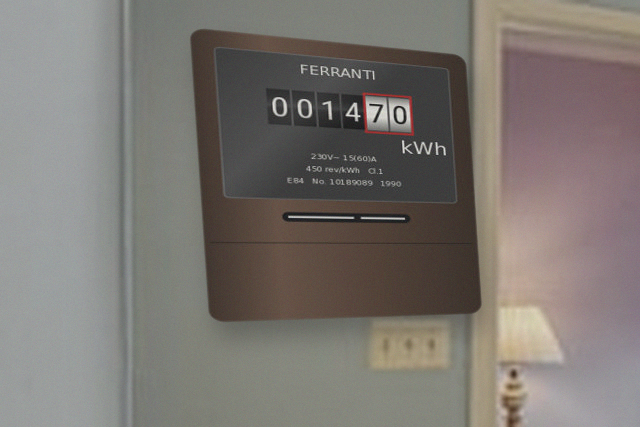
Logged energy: 14.70 (kWh)
